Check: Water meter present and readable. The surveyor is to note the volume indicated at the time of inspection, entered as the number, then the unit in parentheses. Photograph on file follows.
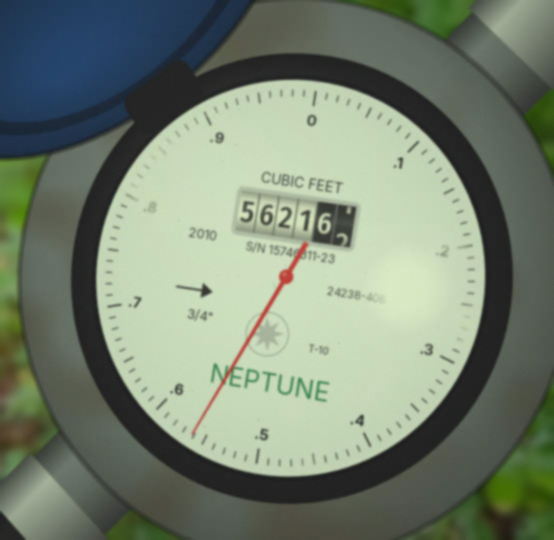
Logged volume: 562161.56 (ft³)
